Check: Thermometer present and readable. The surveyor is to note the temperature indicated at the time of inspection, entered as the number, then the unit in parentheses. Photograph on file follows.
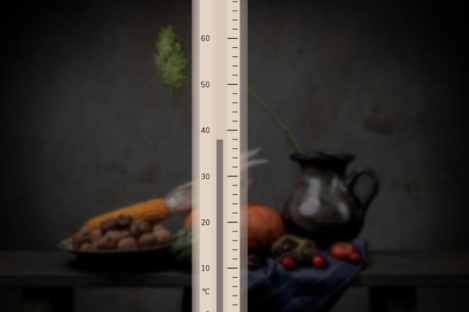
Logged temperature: 38 (°C)
